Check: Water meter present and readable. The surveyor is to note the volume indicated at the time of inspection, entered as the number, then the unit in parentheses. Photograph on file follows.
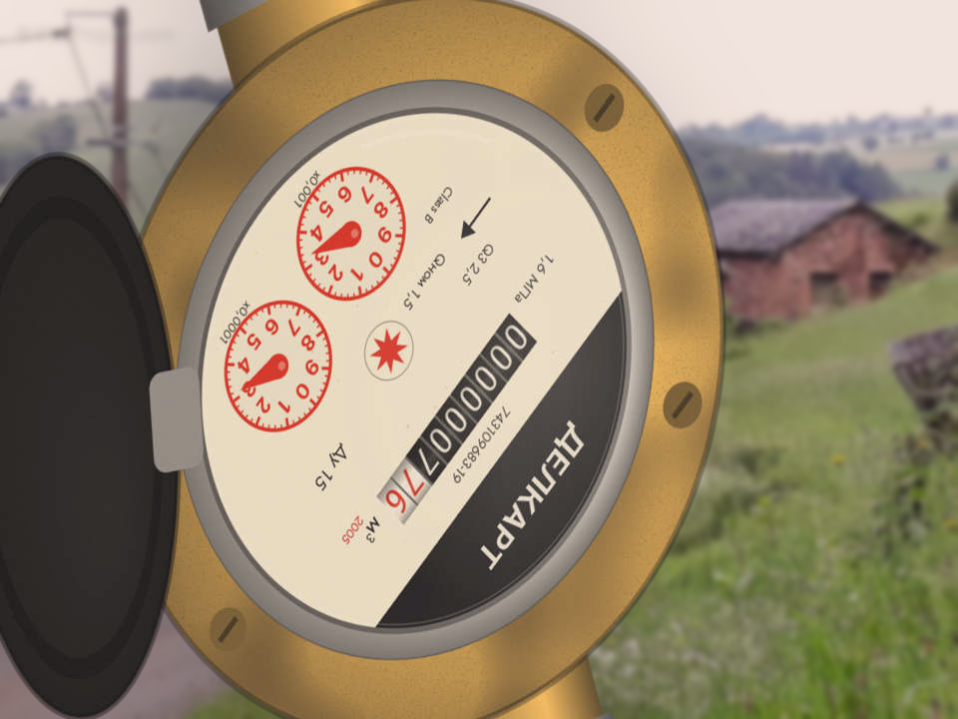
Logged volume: 7.7633 (m³)
